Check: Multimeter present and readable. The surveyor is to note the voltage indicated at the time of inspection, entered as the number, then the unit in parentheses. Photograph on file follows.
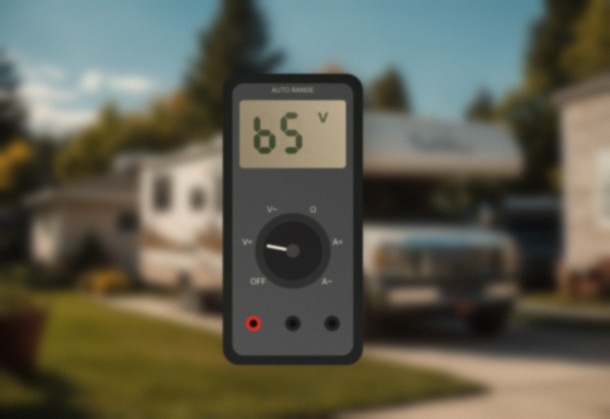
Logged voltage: 65 (V)
